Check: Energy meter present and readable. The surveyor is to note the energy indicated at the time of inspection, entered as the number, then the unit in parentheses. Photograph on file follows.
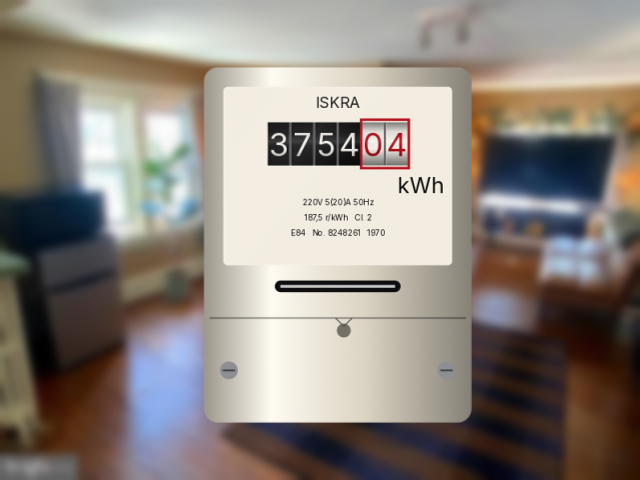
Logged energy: 3754.04 (kWh)
